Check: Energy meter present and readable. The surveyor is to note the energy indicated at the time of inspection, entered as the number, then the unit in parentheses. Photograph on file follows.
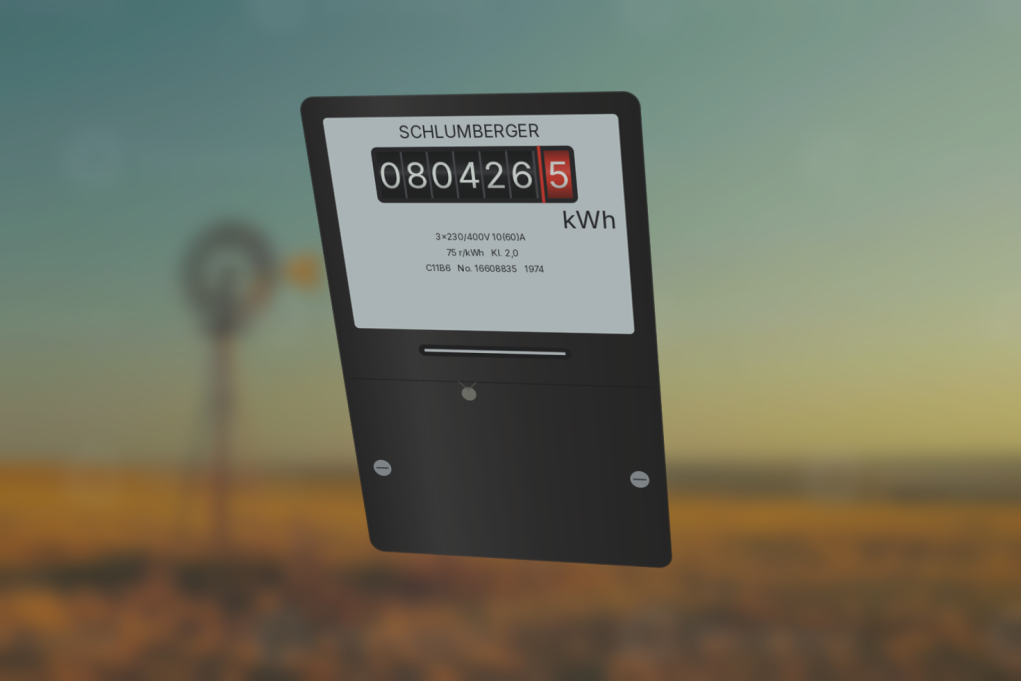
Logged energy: 80426.5 (kWh)
